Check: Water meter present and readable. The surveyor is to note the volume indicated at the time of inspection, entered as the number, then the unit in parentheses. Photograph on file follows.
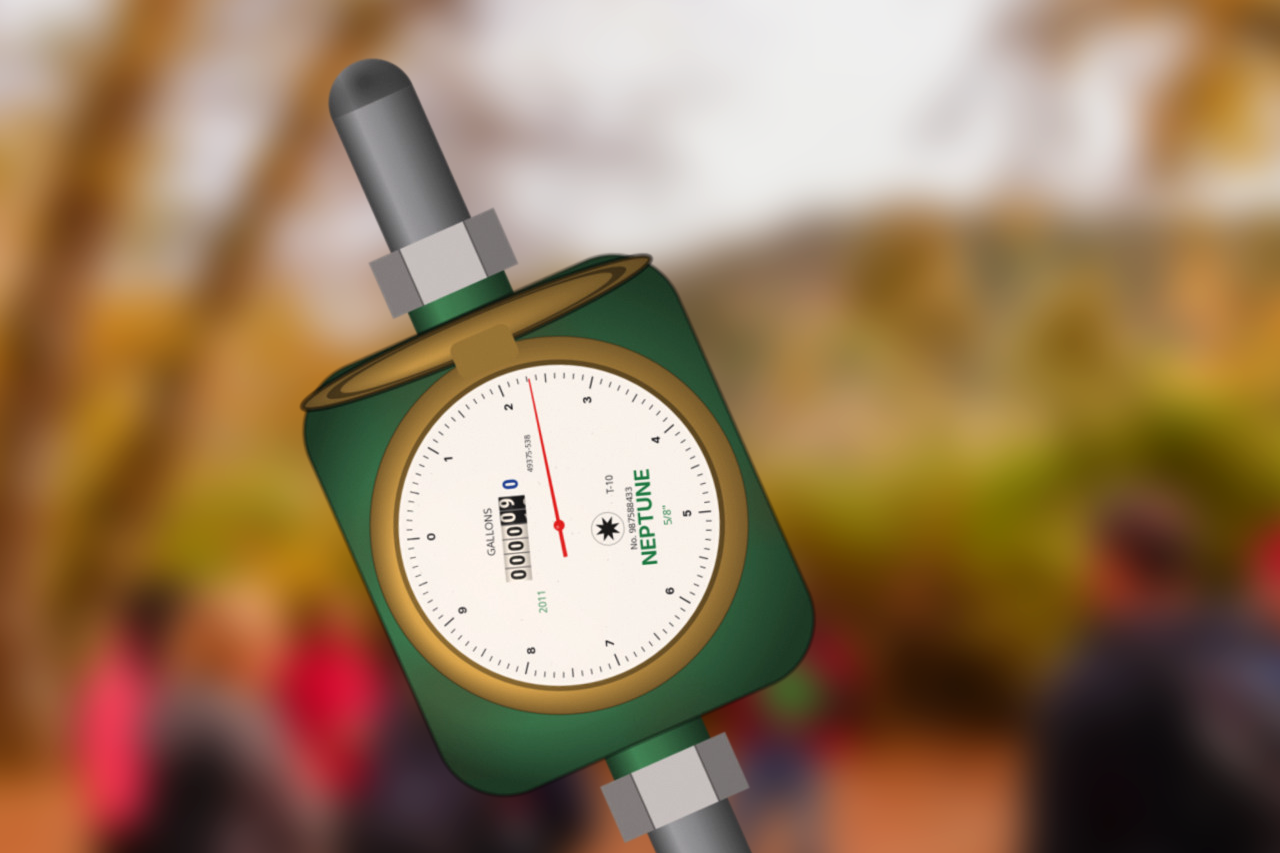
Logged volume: 92.3 (gal)
